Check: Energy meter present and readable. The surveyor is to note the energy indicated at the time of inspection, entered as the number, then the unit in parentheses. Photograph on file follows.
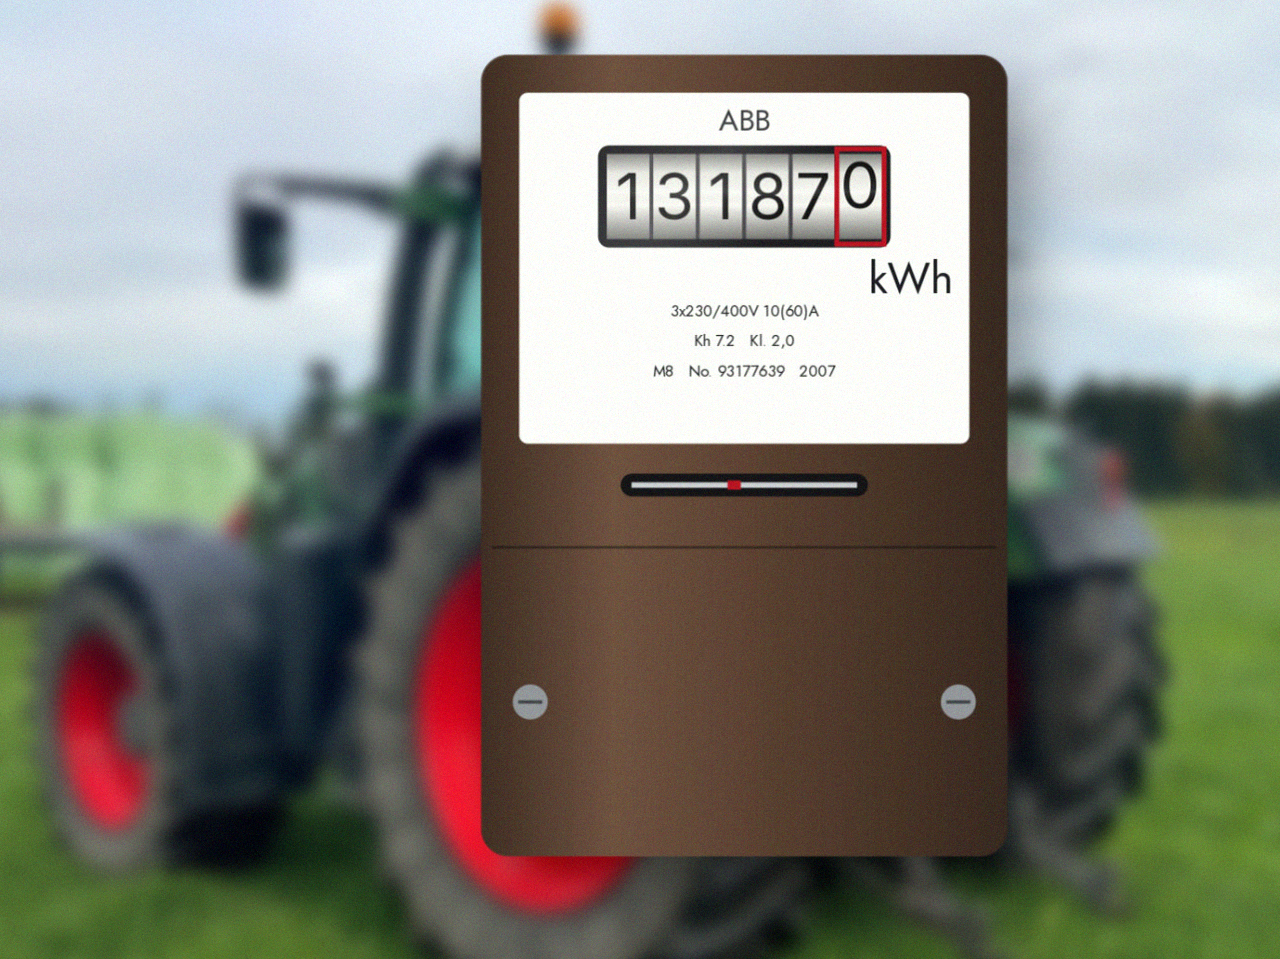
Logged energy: 13187.0 (kWh)
